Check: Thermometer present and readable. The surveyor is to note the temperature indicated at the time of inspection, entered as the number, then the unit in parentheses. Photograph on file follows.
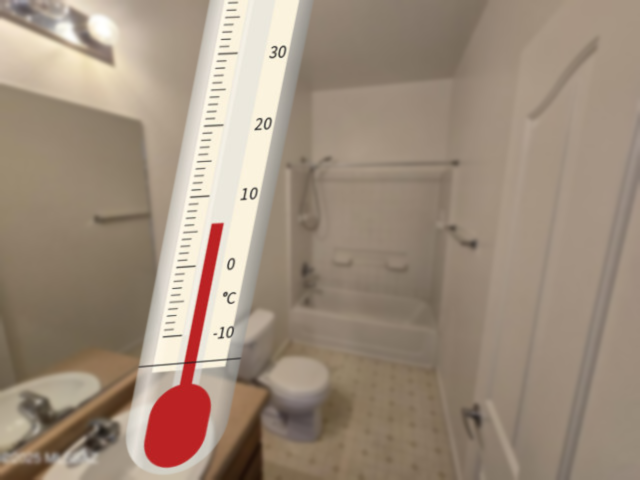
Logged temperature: 6 (°C)
